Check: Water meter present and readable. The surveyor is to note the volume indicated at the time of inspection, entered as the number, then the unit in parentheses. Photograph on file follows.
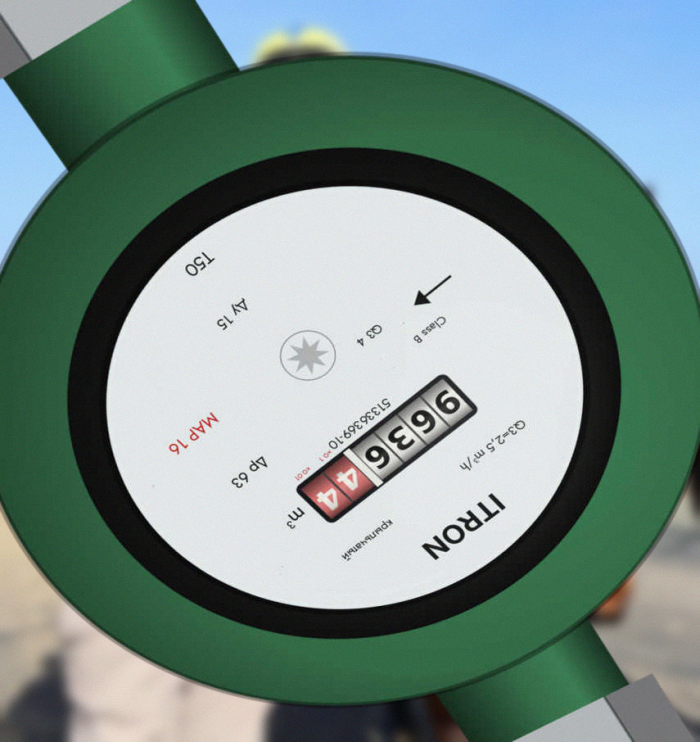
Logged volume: 9636.44 (m³)
